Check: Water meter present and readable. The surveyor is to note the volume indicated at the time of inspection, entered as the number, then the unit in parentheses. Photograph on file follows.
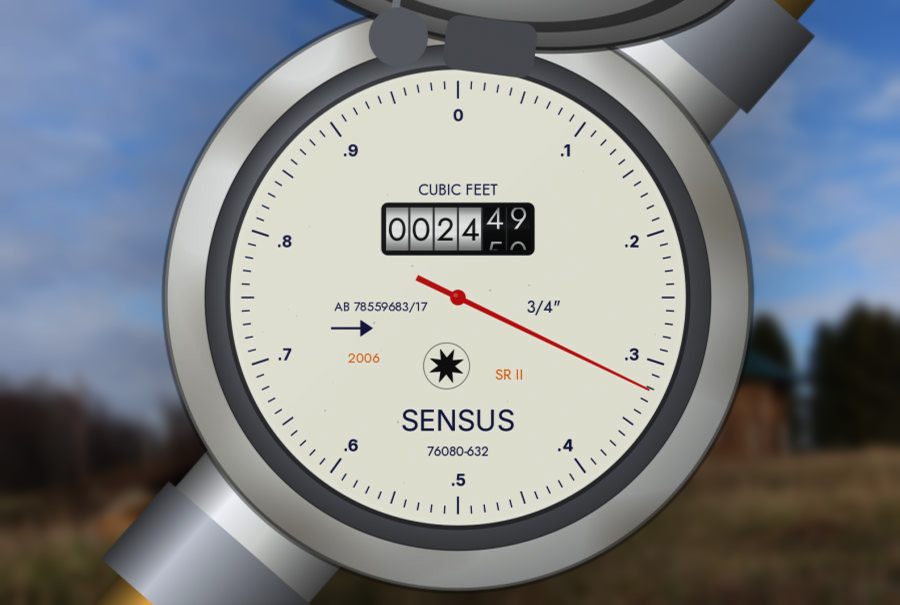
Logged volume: 2449.32 (ft³)
